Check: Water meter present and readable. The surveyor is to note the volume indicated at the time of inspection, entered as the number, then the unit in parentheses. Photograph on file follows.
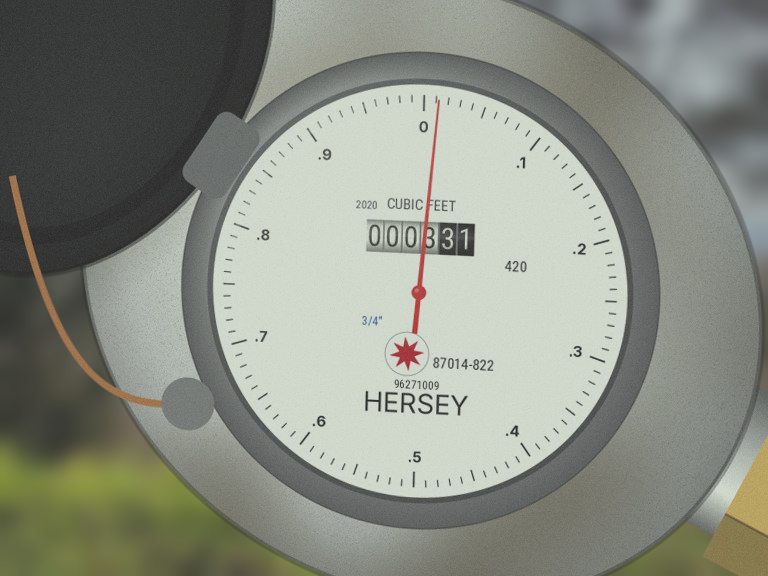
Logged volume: 331.01 (ft³)
